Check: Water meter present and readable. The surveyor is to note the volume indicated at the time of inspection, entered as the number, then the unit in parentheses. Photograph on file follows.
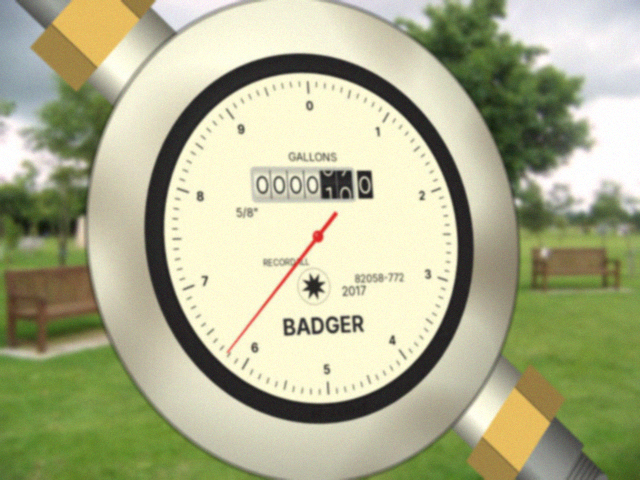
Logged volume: 96.2 (gal)
